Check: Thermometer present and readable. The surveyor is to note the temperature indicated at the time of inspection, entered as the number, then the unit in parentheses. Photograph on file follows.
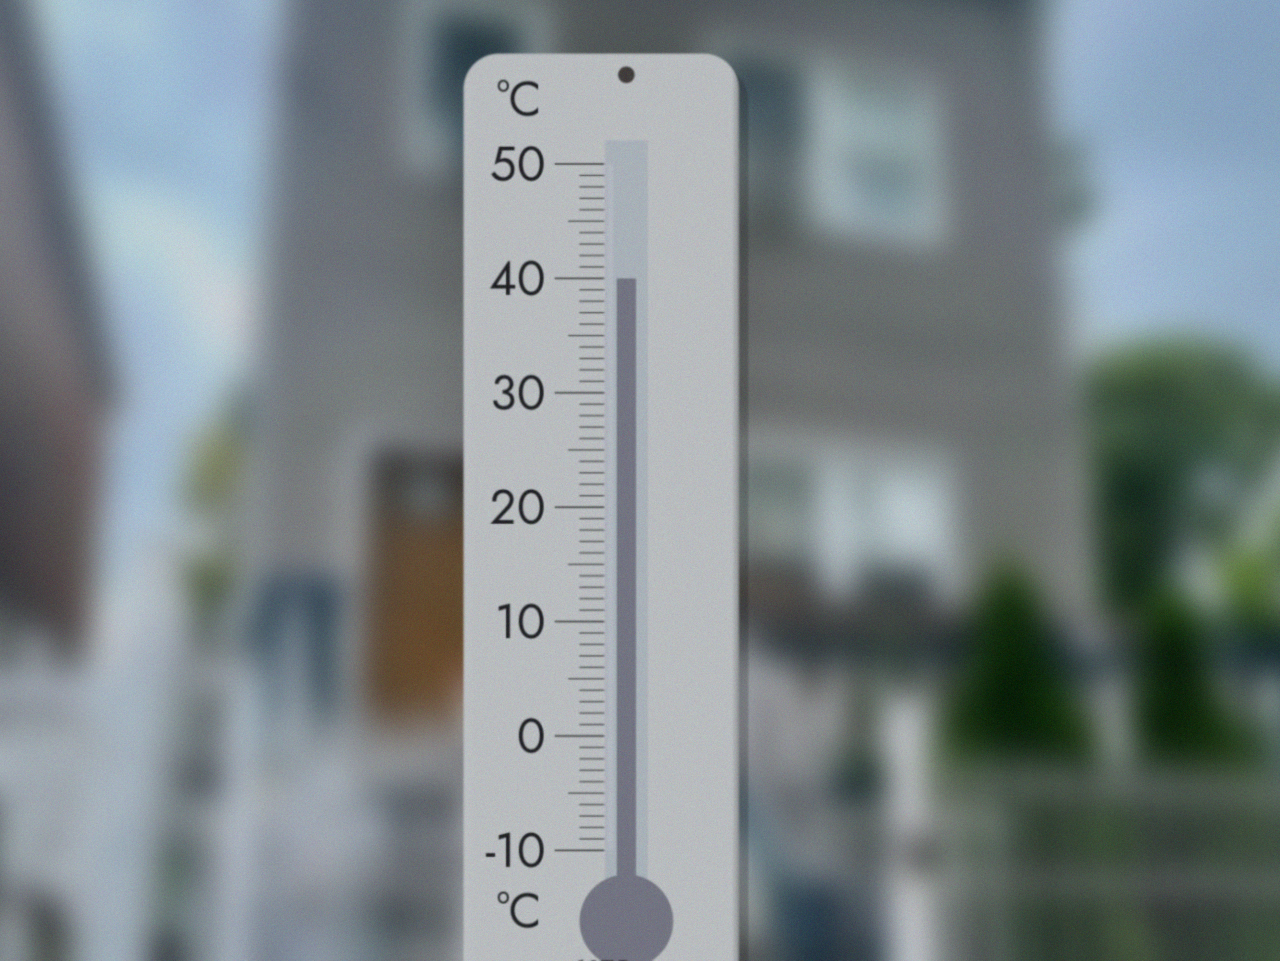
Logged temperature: 40 (°C)
